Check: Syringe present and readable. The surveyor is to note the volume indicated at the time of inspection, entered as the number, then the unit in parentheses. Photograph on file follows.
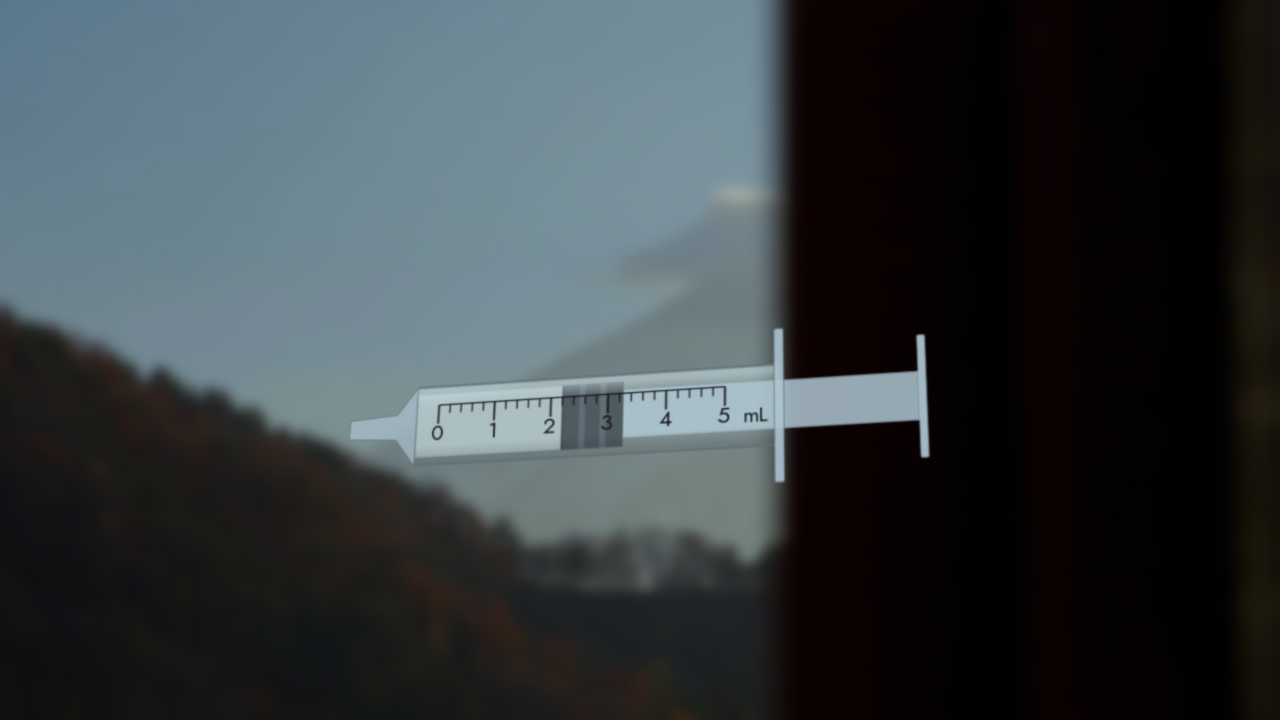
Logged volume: 2.2 (mL)
